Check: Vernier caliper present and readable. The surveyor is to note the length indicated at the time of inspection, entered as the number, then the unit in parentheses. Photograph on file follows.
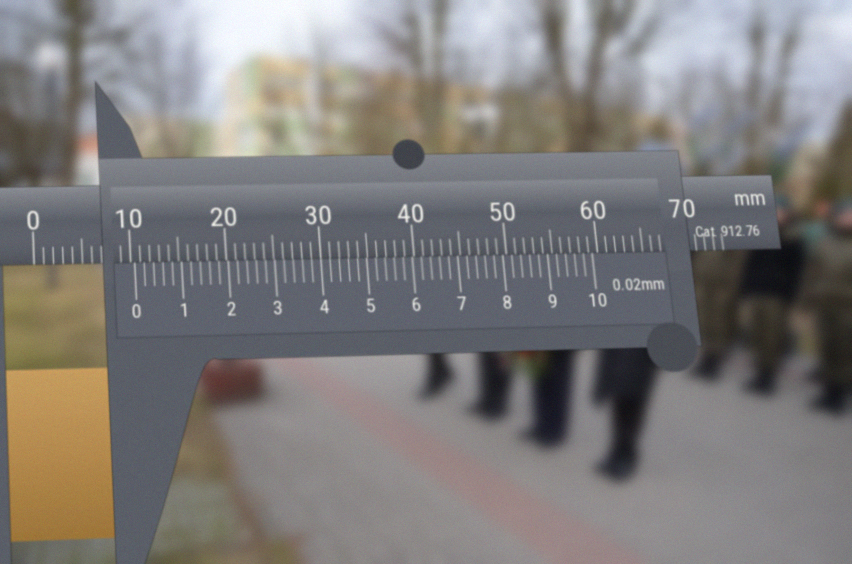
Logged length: 10.4 (mm)
